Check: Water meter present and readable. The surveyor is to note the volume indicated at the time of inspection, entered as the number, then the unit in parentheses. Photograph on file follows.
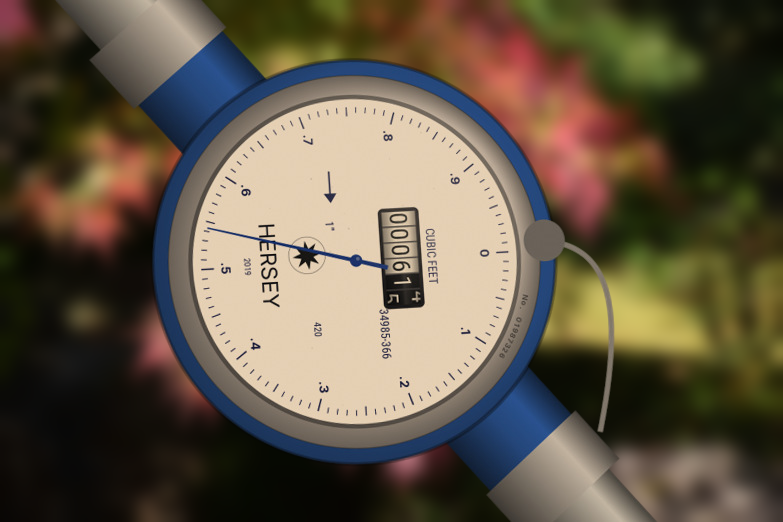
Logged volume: 614.54 (ft³)
